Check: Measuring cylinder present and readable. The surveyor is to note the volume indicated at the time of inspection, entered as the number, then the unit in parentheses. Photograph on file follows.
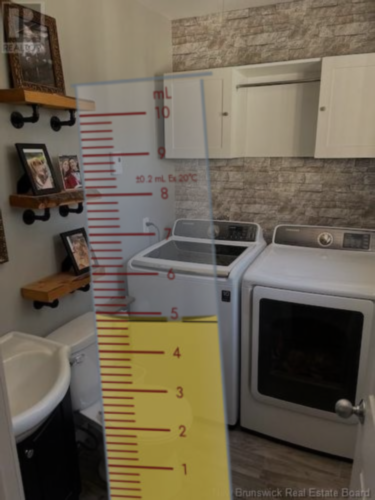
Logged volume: 4.8 (mL)
